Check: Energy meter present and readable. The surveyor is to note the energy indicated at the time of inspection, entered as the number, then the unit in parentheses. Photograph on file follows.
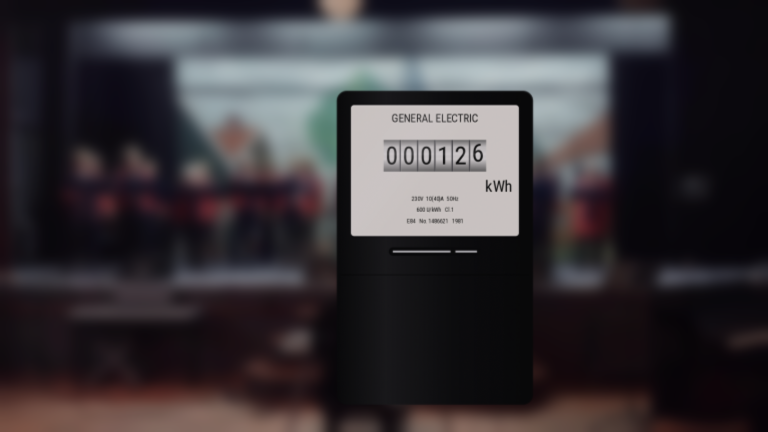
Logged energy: 126 (kWh)
